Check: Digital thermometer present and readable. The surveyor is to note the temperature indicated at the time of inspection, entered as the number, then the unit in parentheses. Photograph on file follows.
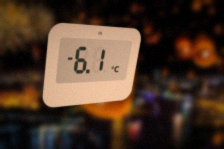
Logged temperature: -6.1 (°C)
